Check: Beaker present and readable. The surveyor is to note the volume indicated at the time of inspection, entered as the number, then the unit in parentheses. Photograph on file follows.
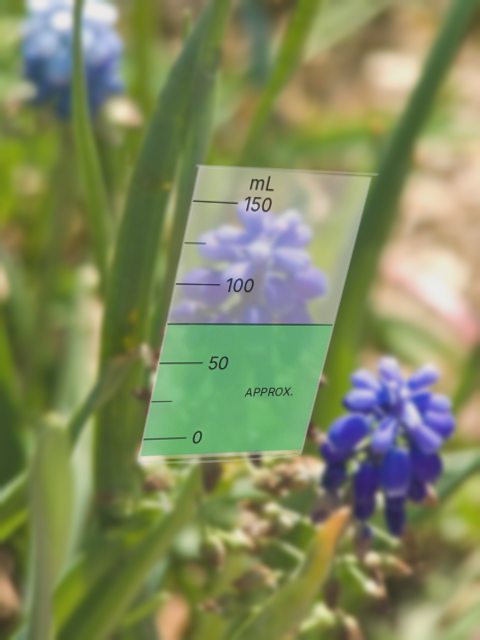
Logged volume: 75 (mL)
